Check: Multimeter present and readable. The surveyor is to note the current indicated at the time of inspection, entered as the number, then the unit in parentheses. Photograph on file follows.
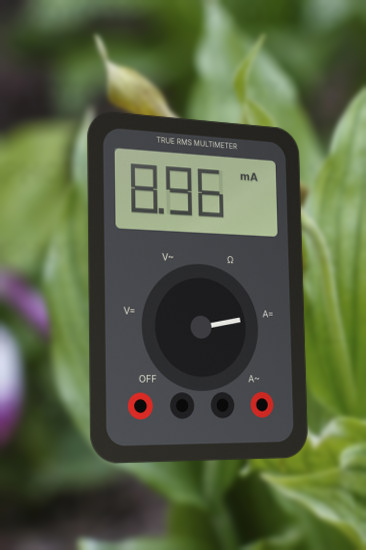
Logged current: 8.96 (mA)
